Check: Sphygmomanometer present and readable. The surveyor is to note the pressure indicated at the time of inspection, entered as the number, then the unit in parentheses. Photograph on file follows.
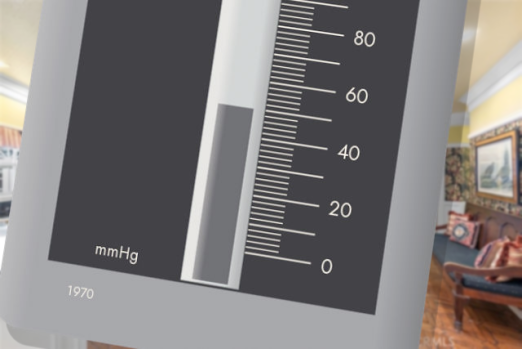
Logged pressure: 50 (mmHg)
